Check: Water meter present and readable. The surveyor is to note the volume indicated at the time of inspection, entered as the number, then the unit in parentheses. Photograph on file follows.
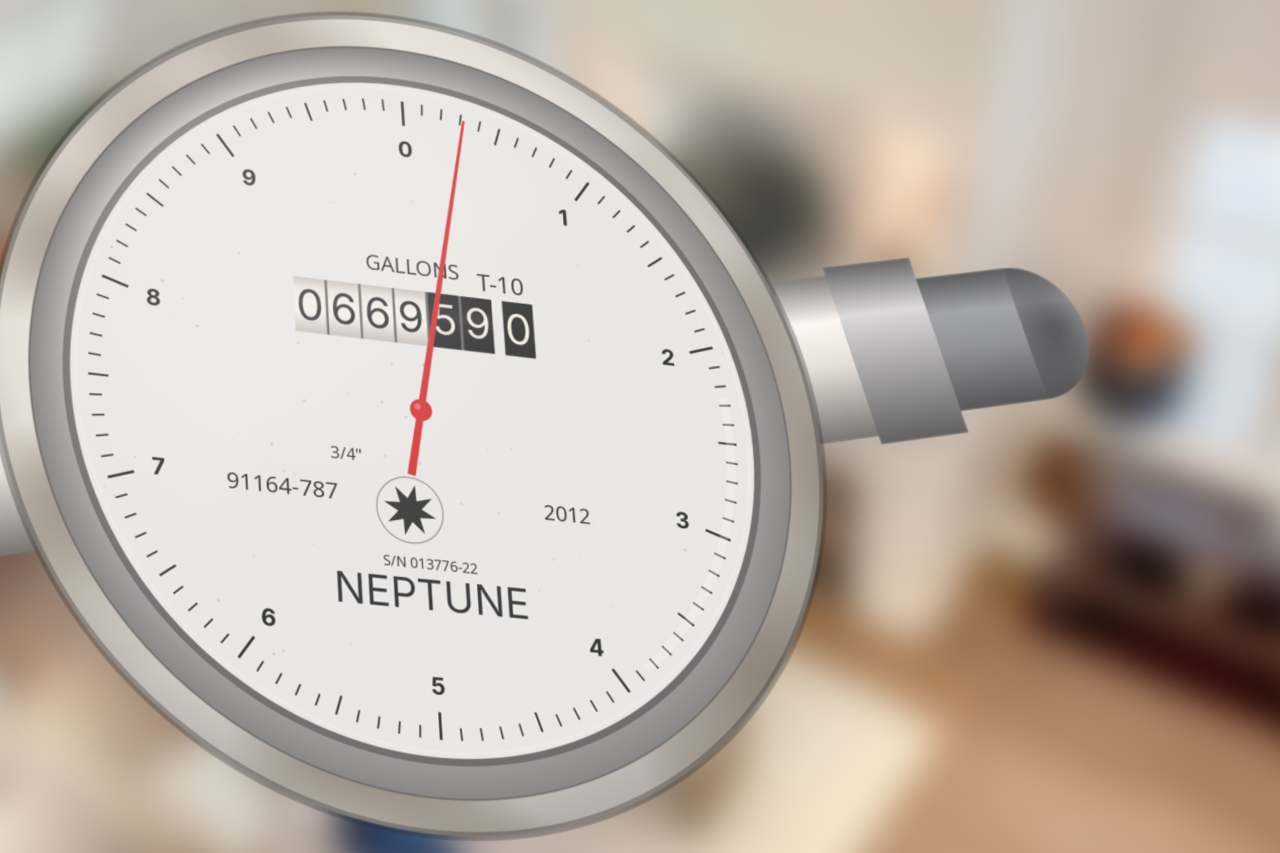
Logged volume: 669590.3 (gal)
